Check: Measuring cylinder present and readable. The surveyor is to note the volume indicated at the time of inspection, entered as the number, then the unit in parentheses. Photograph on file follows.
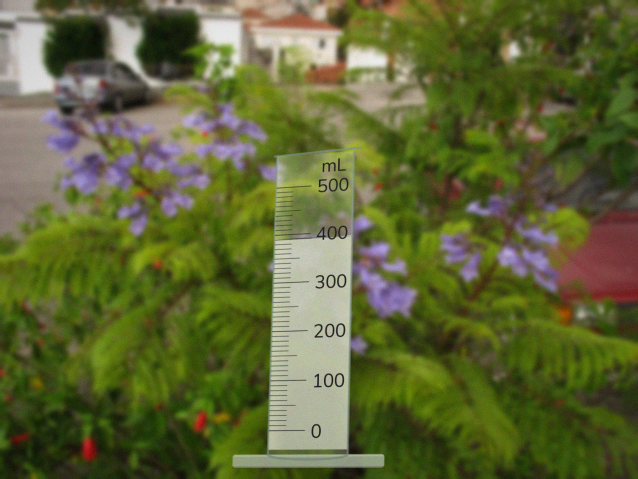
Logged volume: 390 (mL)
